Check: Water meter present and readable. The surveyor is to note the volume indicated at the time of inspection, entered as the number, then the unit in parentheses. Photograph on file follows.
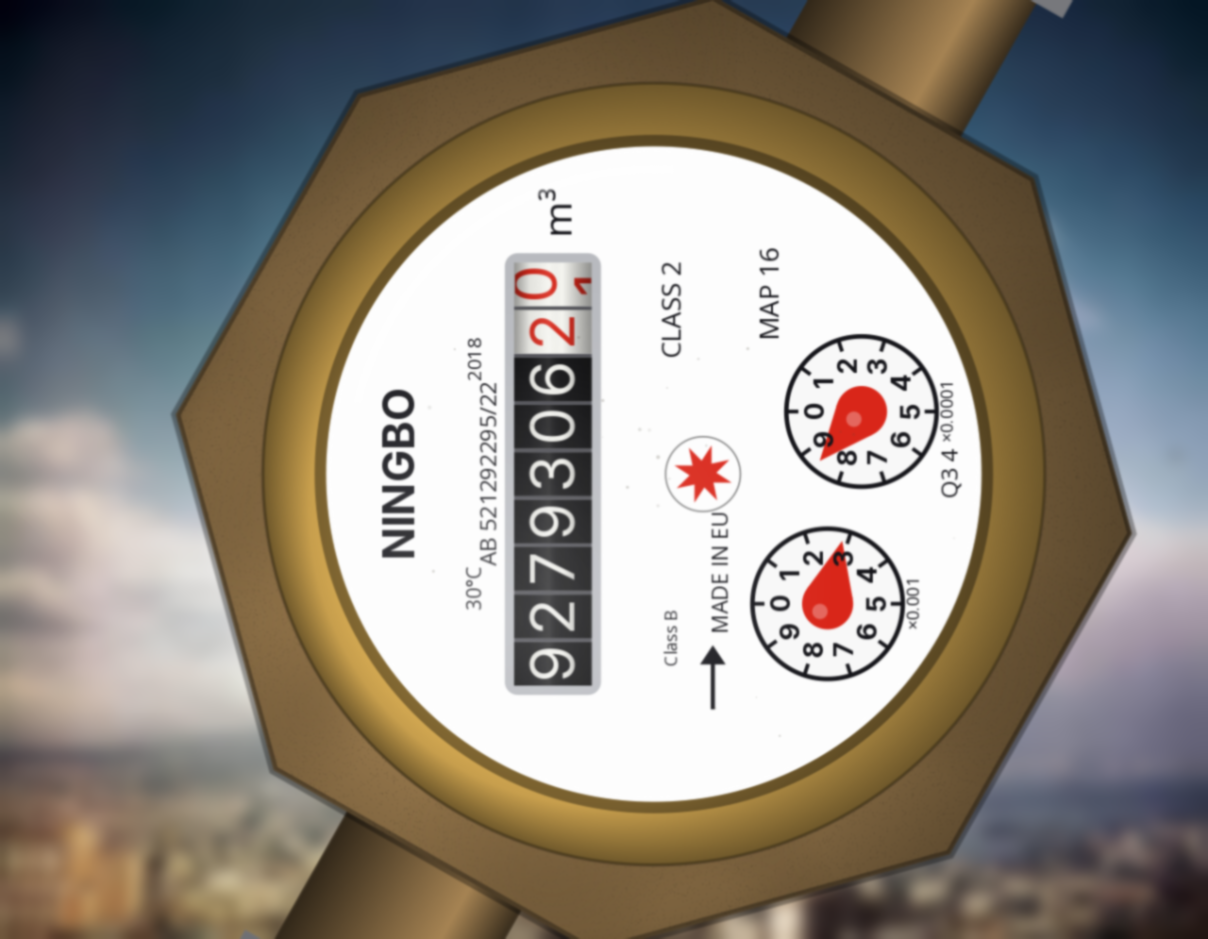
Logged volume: 9279306.2028 (m³)
